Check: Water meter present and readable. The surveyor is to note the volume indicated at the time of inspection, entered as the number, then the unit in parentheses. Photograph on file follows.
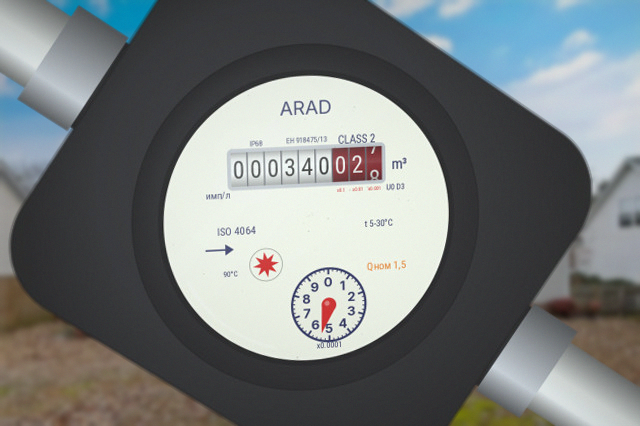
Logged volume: 340.0275 (m³)
